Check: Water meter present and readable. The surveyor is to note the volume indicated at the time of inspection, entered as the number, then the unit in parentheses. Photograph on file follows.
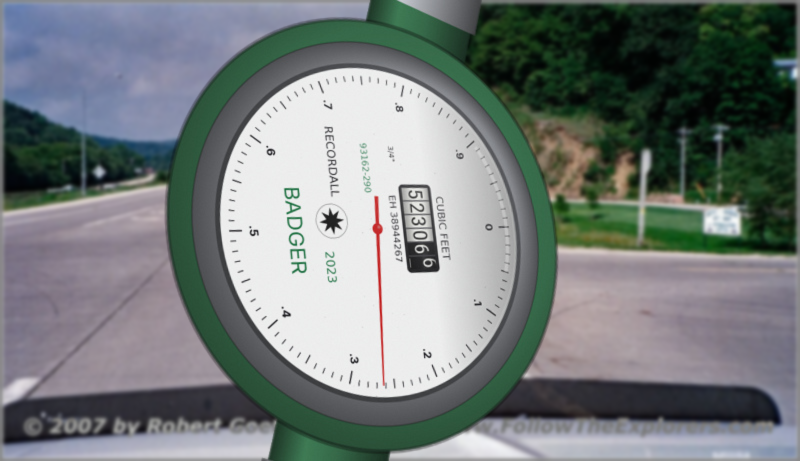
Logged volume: 523066.26 (ft³)
